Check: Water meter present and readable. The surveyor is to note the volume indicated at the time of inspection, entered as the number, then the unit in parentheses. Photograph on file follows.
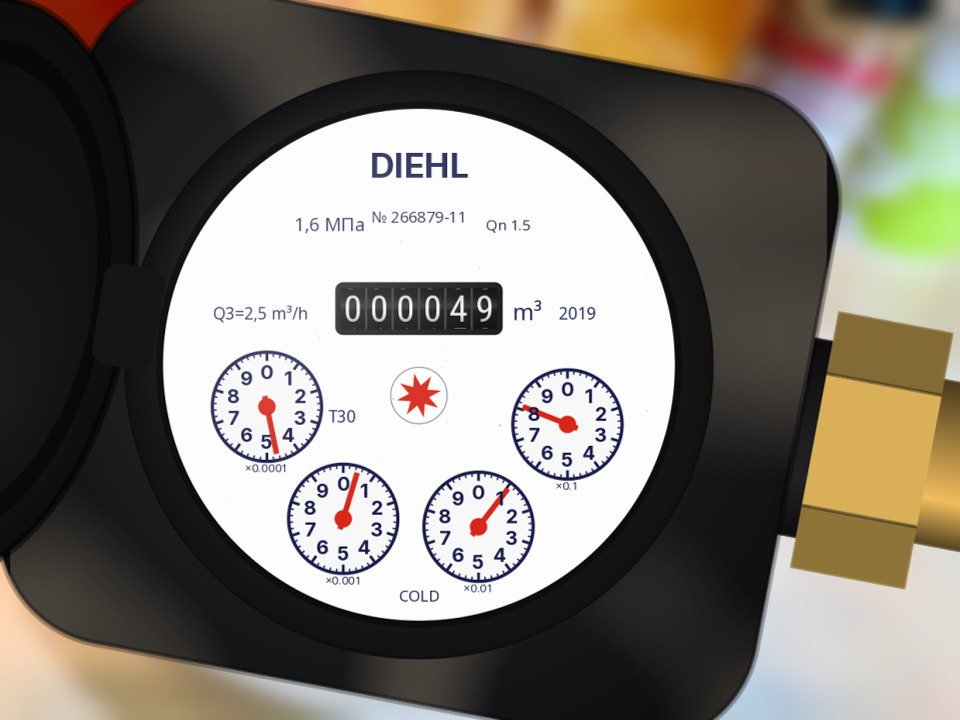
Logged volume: 49.8104 (m³)
